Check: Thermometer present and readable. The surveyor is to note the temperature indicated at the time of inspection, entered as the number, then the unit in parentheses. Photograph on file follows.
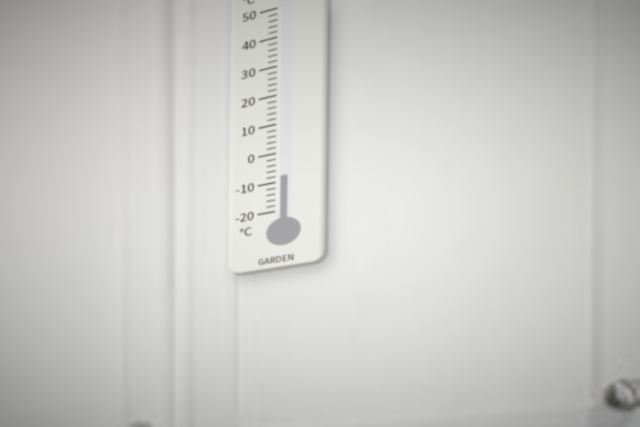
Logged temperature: -8 (°C)
